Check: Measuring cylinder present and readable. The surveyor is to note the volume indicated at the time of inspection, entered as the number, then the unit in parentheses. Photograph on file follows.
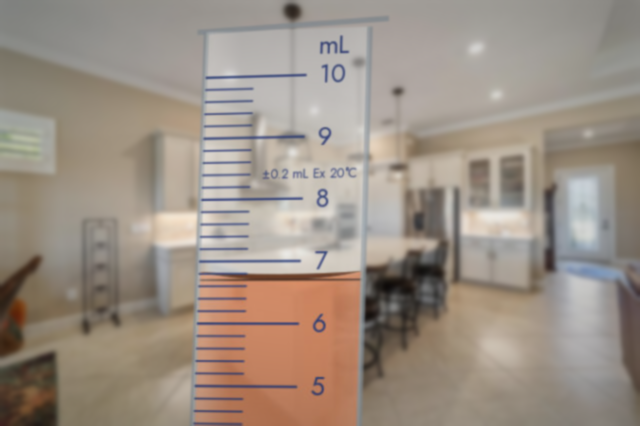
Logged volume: 6.7 (mL)
